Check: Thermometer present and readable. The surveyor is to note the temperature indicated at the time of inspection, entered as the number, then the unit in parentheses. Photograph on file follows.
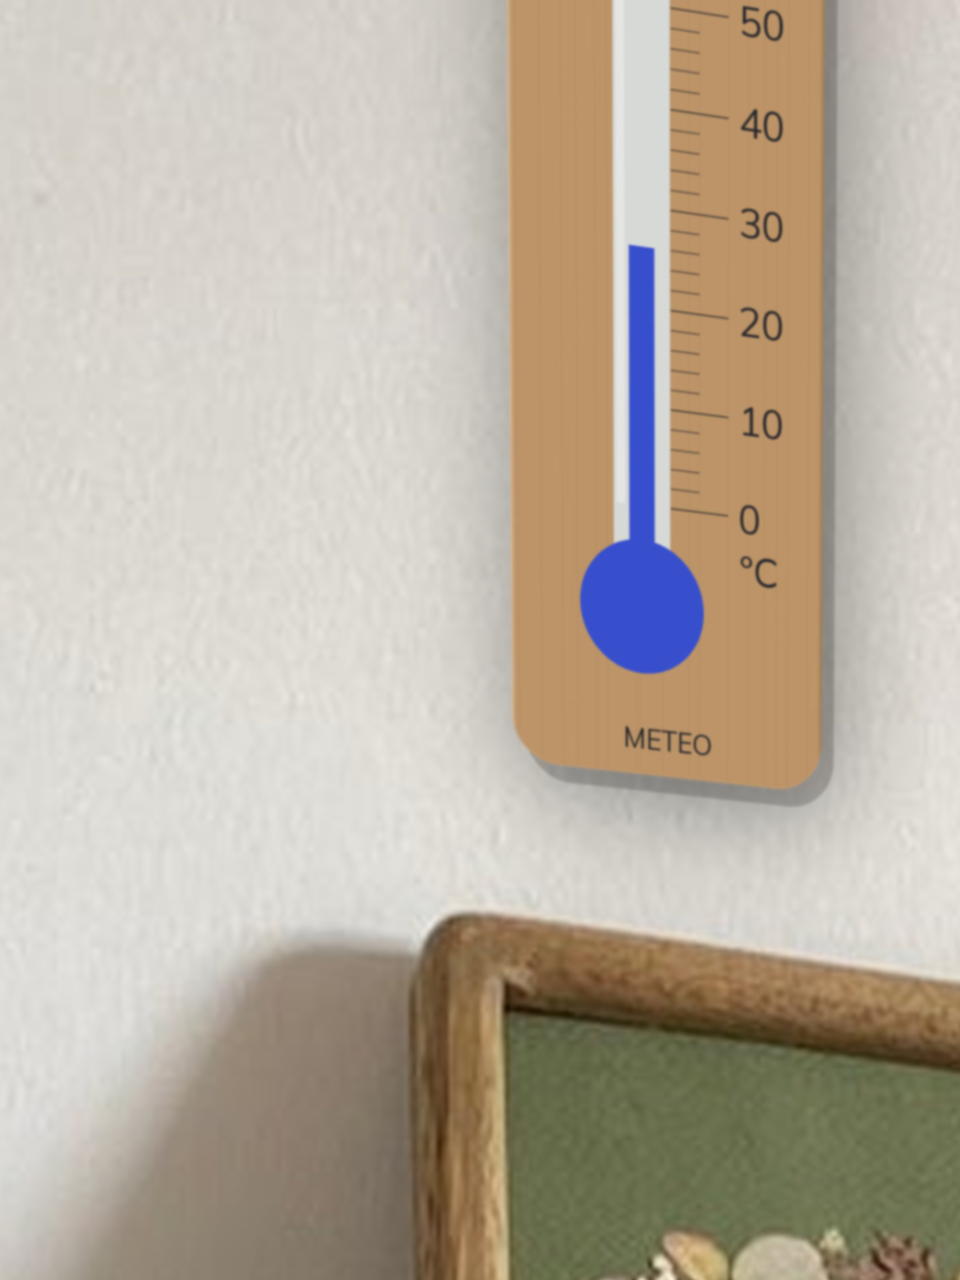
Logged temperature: 26 (°C)
